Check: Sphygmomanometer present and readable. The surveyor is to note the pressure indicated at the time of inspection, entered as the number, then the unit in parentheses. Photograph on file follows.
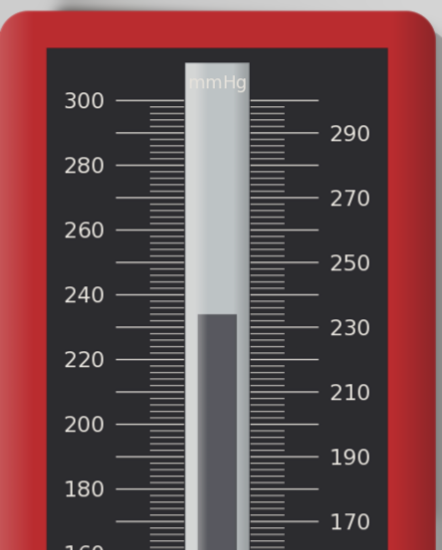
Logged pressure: 234 (mmHg)
